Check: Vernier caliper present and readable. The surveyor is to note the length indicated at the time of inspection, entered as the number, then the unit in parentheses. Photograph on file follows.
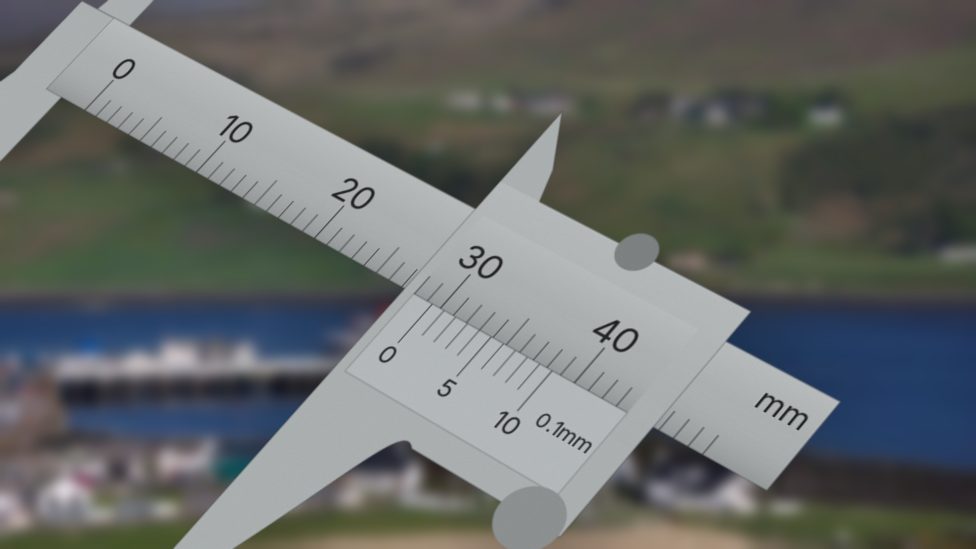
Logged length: 29.4 (mm)
